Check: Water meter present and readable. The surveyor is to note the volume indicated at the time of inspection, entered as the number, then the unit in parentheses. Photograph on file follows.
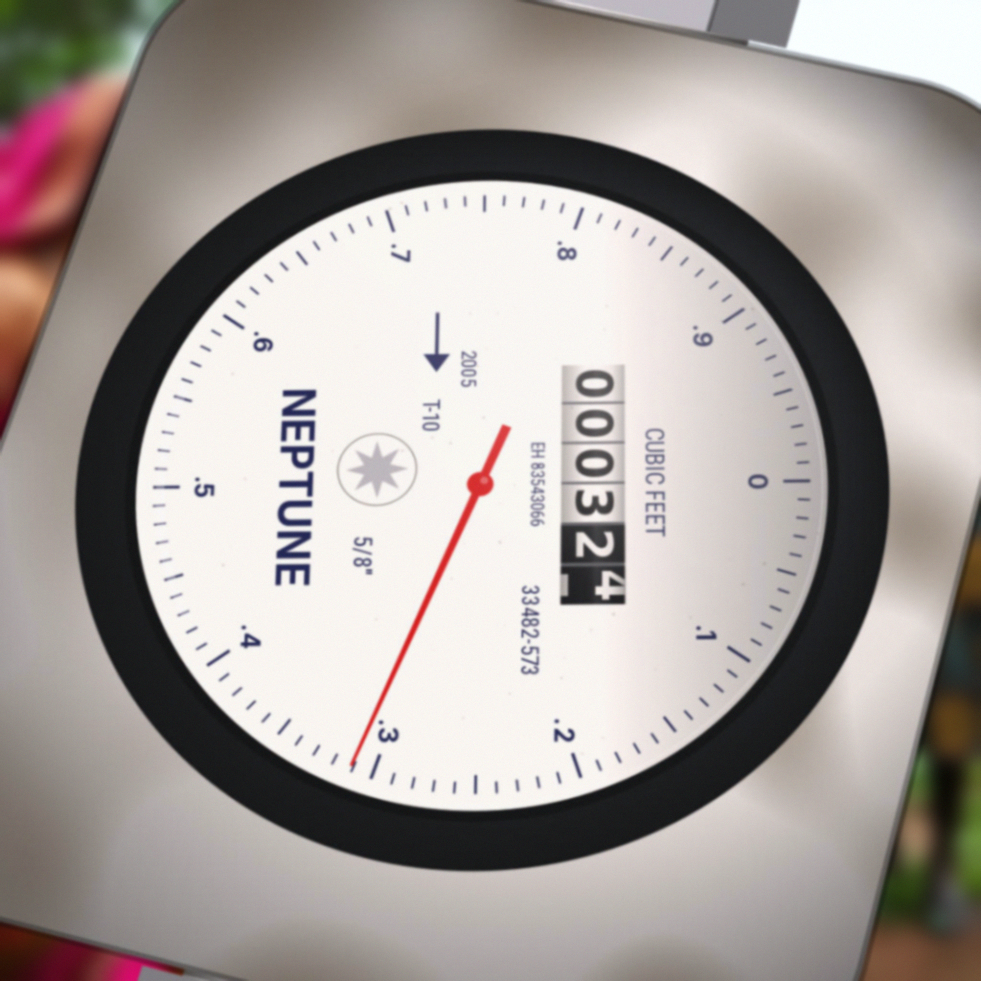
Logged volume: 324.31 (ft³)
